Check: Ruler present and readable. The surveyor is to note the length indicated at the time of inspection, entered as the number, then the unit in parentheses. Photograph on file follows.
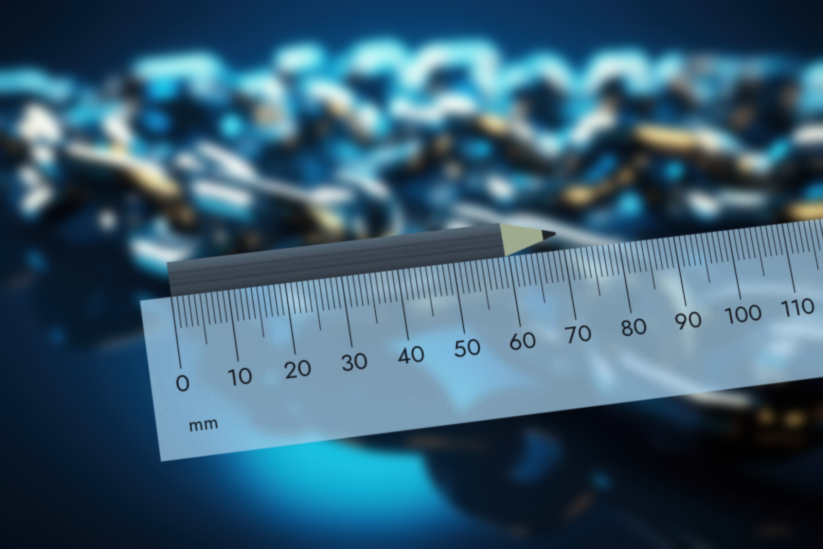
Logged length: 69 (mm)
